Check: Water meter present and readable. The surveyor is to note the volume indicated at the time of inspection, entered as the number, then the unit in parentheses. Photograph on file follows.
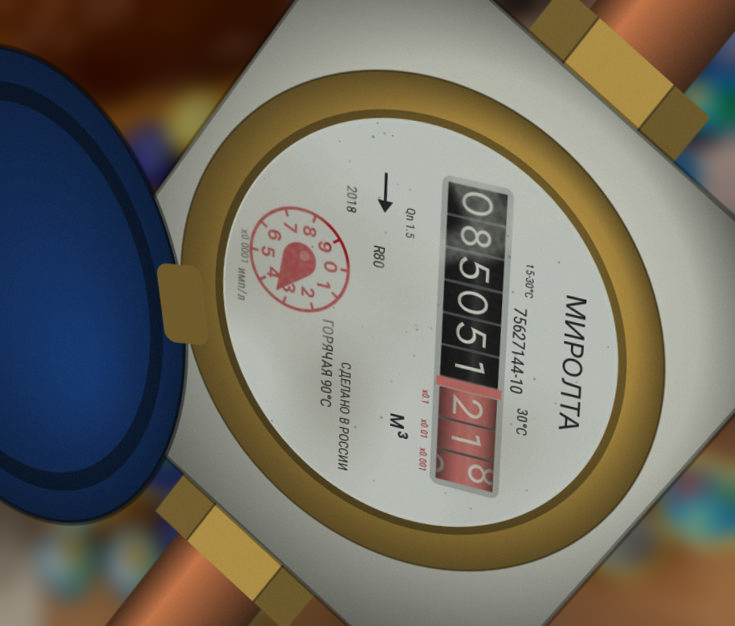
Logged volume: 85051.2183 (m³)
